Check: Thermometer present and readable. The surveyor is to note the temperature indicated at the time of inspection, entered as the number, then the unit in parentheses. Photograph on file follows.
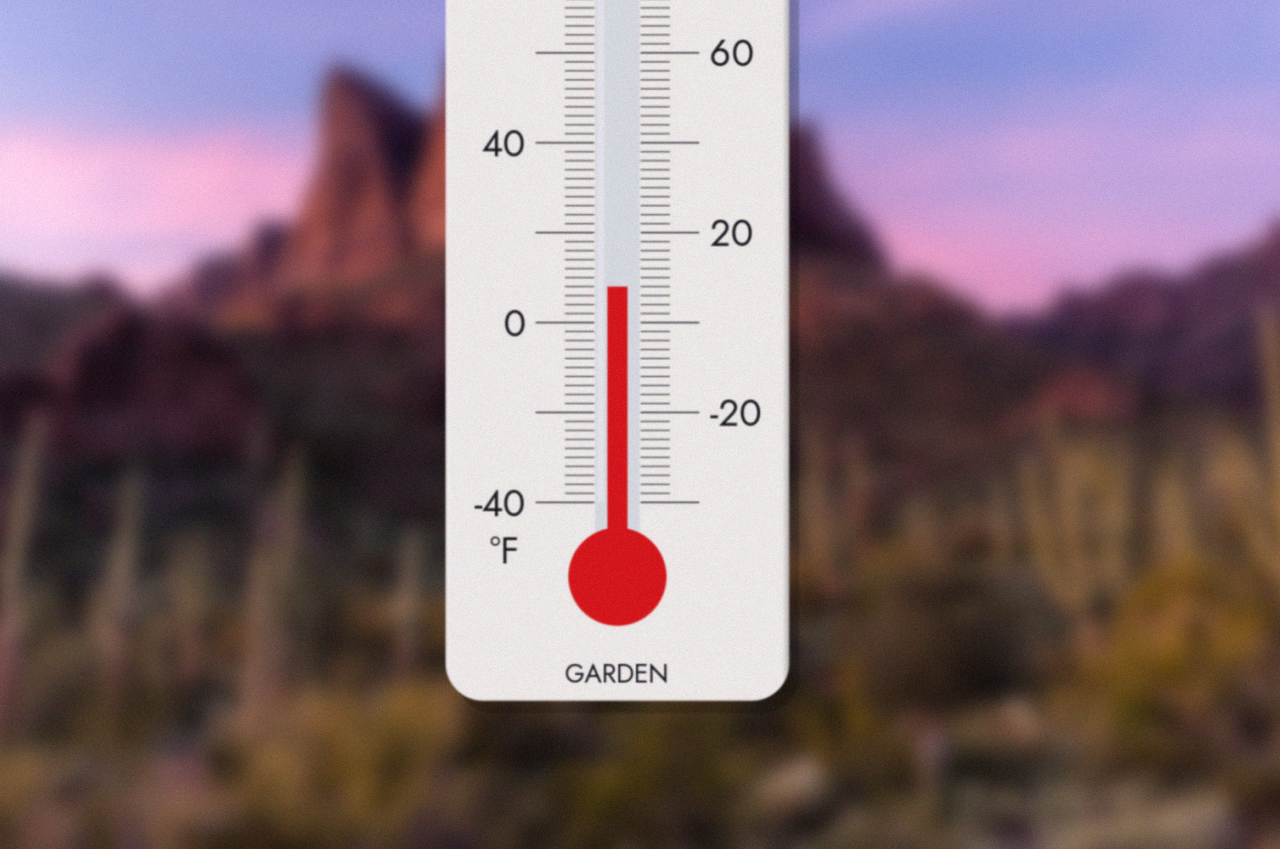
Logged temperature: 8 (°F)
